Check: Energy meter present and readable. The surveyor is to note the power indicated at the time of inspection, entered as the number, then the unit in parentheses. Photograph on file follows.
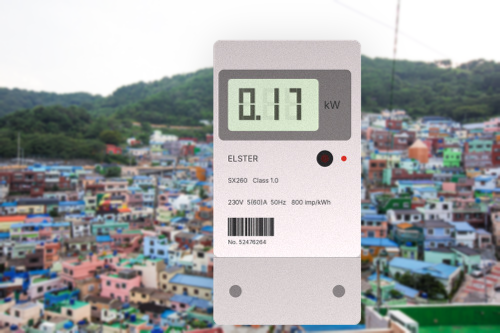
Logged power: 0.17 (kW)
